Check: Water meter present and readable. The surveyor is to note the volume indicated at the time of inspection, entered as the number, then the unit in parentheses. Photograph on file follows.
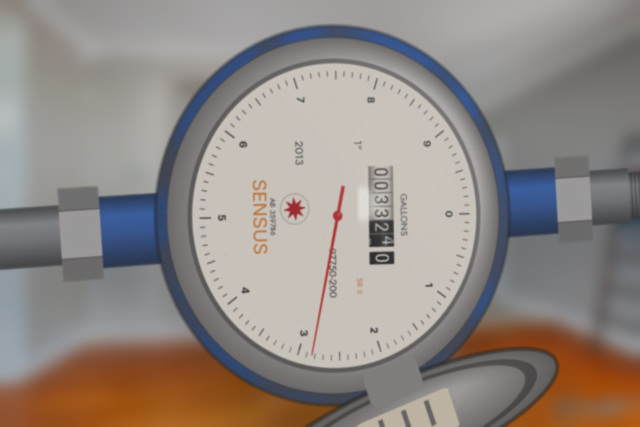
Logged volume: 33242.8 (gal)
